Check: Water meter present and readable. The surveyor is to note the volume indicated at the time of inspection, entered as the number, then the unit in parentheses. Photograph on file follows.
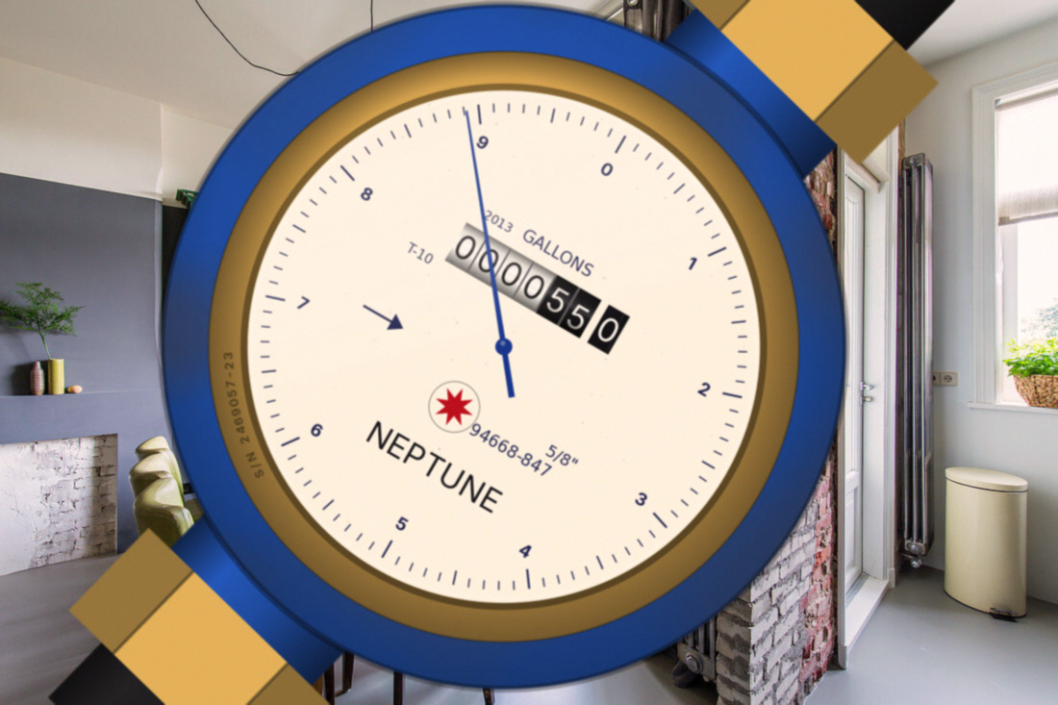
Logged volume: 548.9 (gal)
